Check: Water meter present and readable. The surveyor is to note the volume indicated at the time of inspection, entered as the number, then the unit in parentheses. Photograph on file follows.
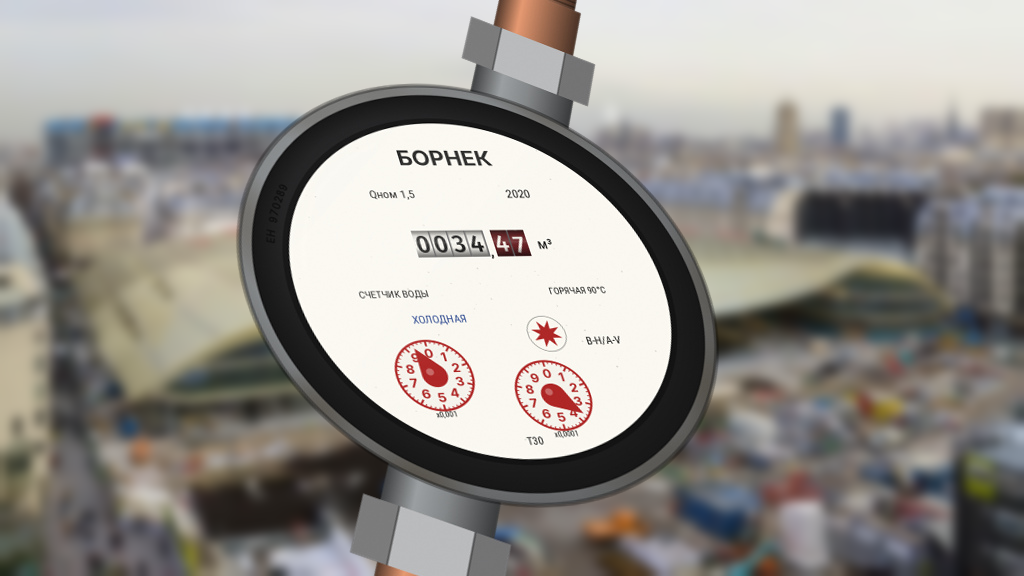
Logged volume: 34.4693 (m³)
